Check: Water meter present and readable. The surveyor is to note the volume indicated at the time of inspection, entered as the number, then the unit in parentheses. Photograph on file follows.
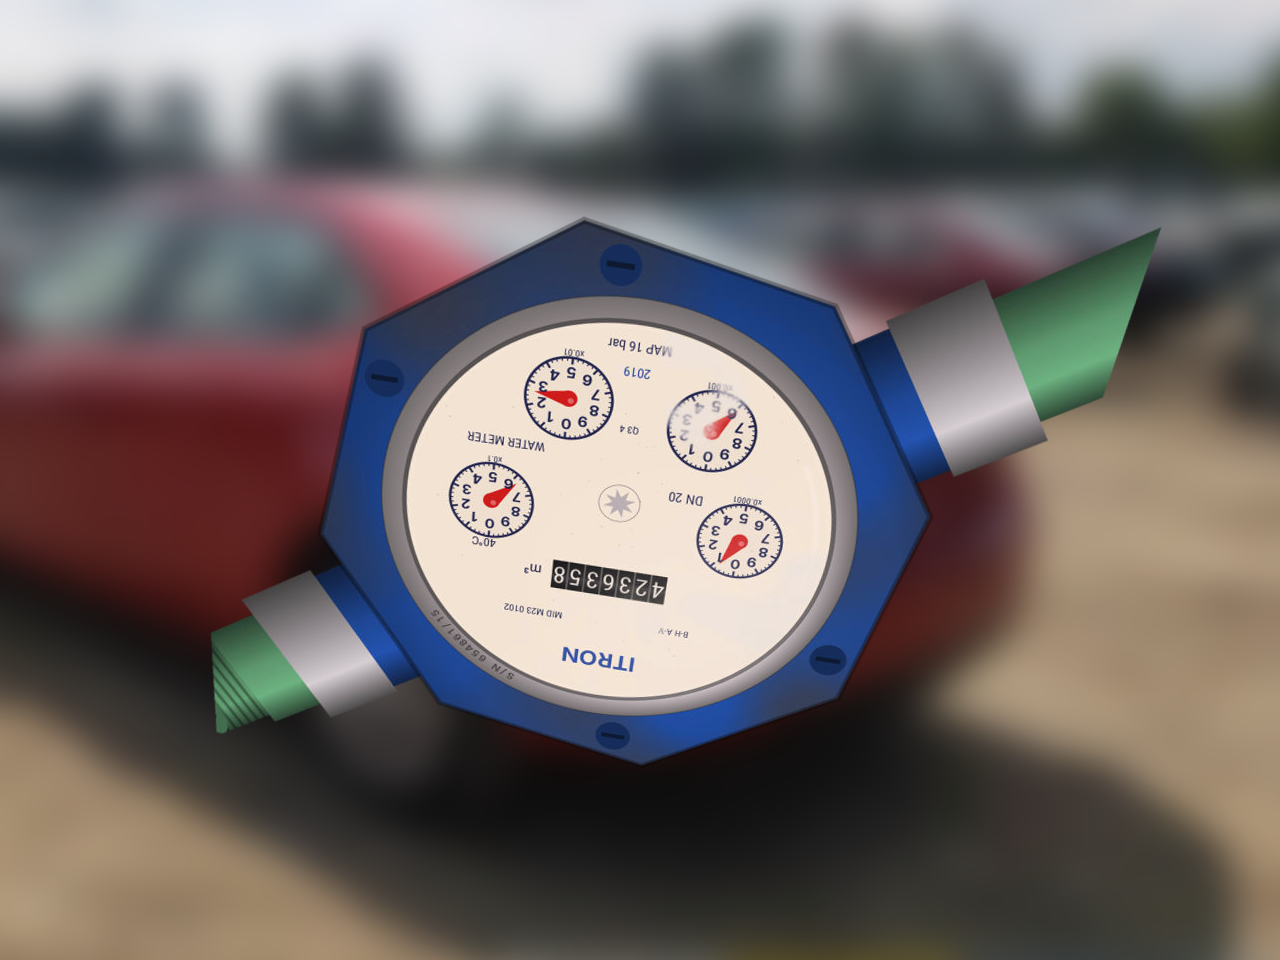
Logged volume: 4236358.6260 (m³)
